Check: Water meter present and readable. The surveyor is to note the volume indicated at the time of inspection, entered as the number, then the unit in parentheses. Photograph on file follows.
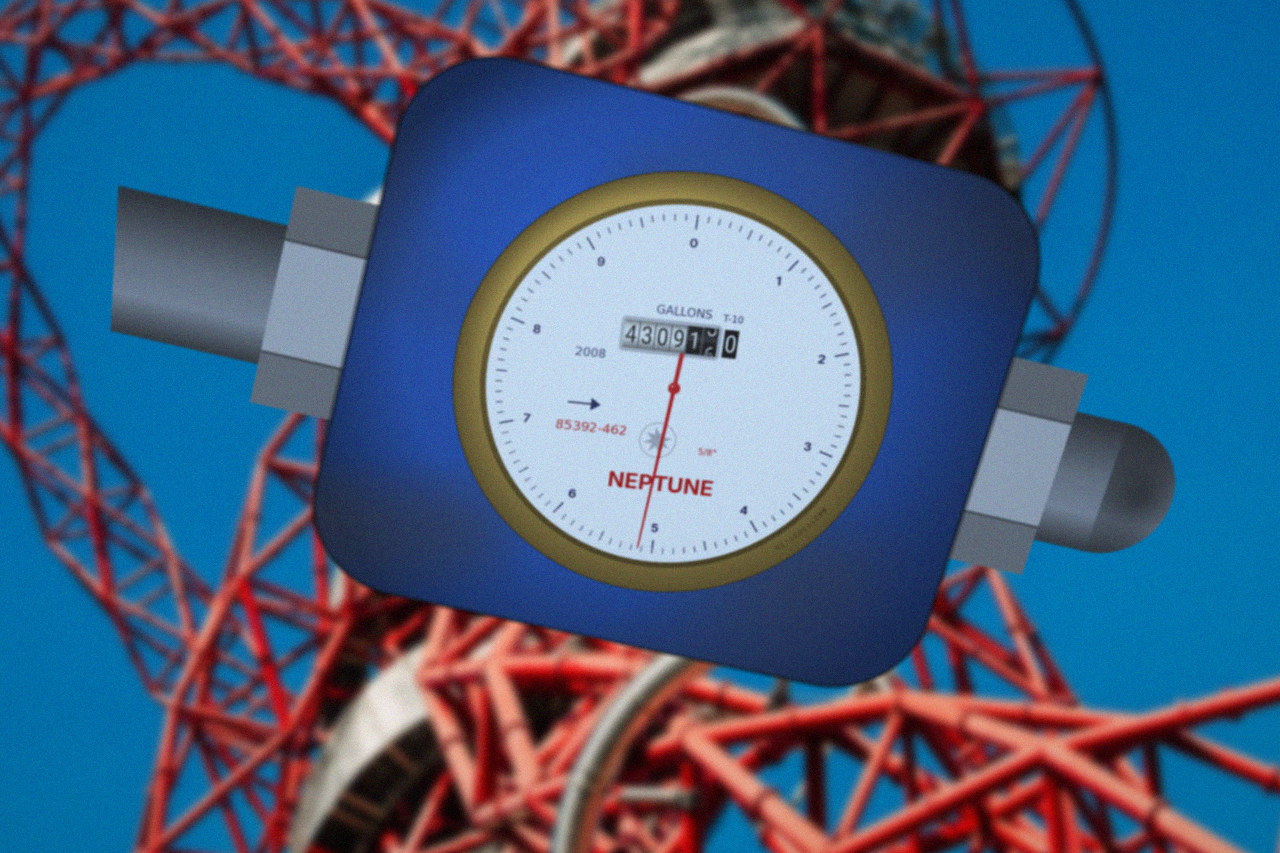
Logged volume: 4309155.1 (gal)
